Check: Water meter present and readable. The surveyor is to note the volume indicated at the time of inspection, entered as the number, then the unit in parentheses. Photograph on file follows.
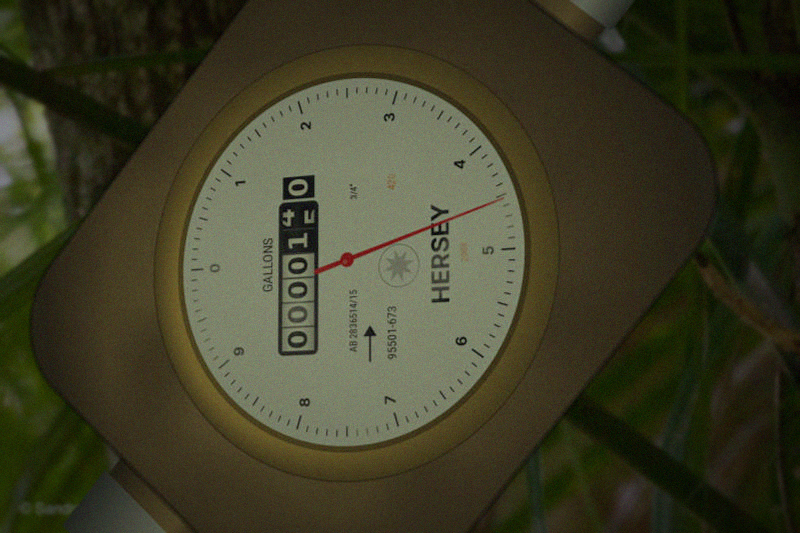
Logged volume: 144.5 (gal)
